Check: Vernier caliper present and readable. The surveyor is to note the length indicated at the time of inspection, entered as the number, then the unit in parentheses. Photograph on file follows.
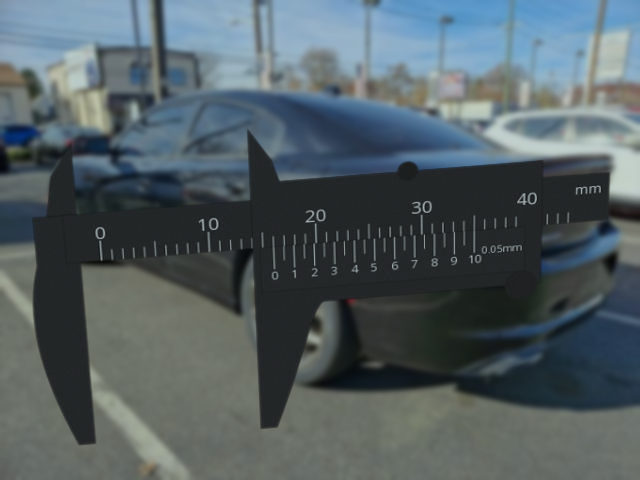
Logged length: 16.0 (mm)
